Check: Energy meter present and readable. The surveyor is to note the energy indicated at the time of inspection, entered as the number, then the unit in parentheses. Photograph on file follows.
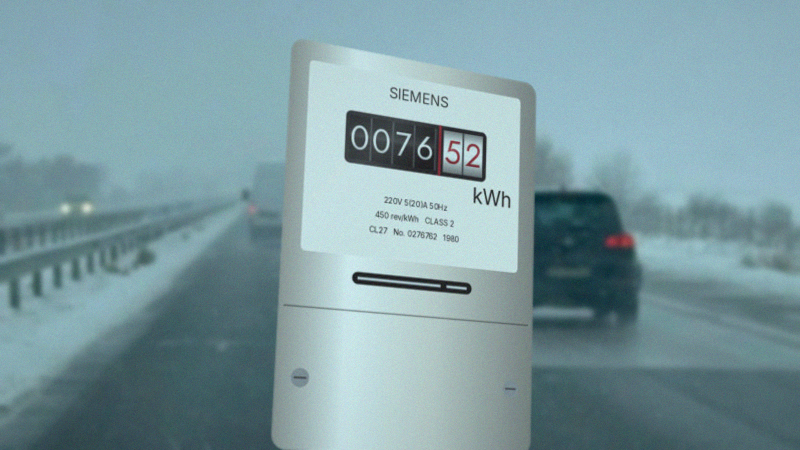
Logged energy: 76.52 (kWh)
